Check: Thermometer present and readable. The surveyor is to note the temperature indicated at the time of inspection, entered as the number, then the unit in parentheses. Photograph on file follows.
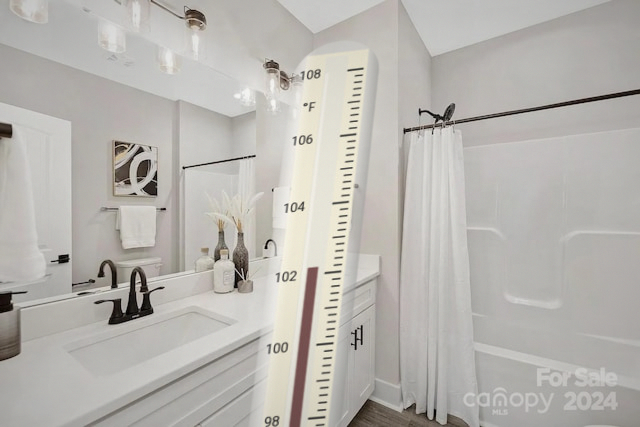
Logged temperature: 102.2 (°F)
